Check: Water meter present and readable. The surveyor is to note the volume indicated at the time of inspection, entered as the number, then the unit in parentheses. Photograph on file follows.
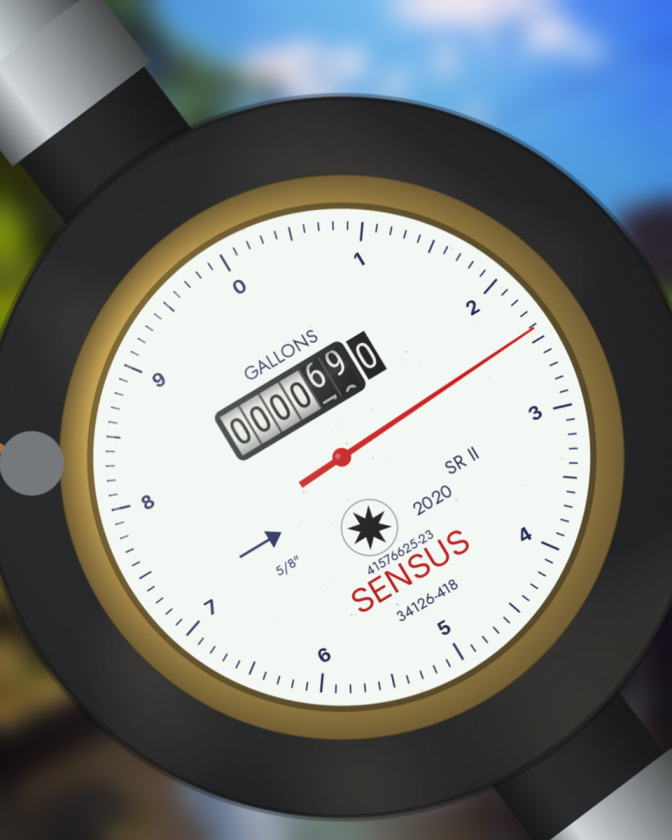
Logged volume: 692.4 (gal)
